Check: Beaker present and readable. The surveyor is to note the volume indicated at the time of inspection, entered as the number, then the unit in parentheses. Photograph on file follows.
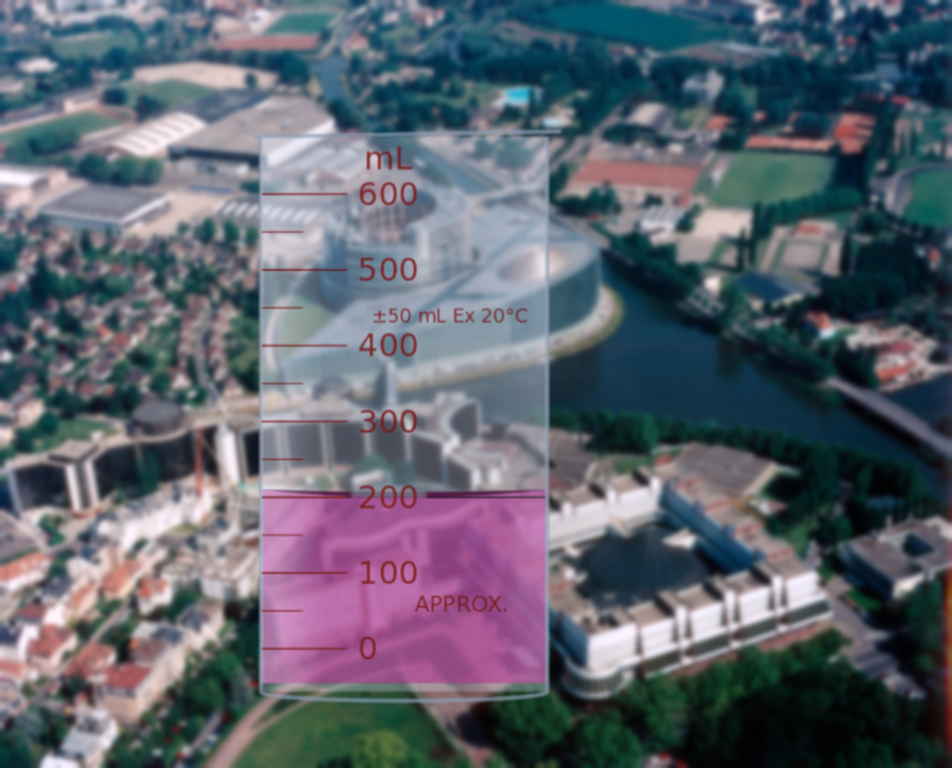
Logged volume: 200 (mL)
